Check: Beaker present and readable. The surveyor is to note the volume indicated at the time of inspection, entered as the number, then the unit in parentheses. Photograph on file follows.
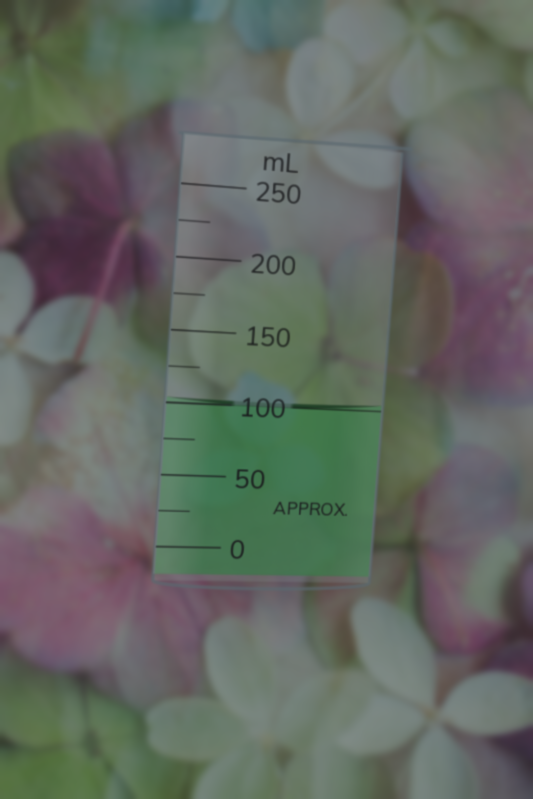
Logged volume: 100 (mL)
